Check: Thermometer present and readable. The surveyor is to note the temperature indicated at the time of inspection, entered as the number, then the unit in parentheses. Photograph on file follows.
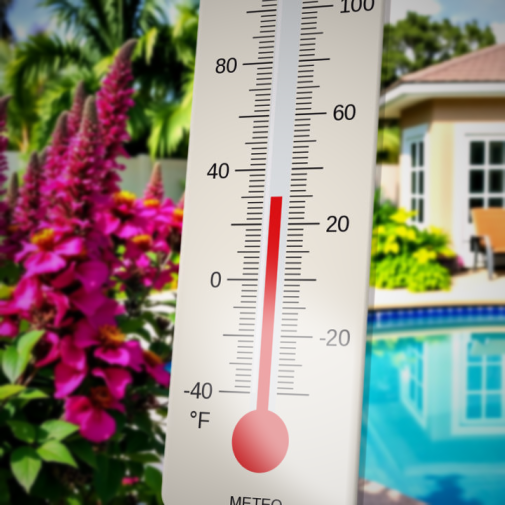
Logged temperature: 30 (°F)
